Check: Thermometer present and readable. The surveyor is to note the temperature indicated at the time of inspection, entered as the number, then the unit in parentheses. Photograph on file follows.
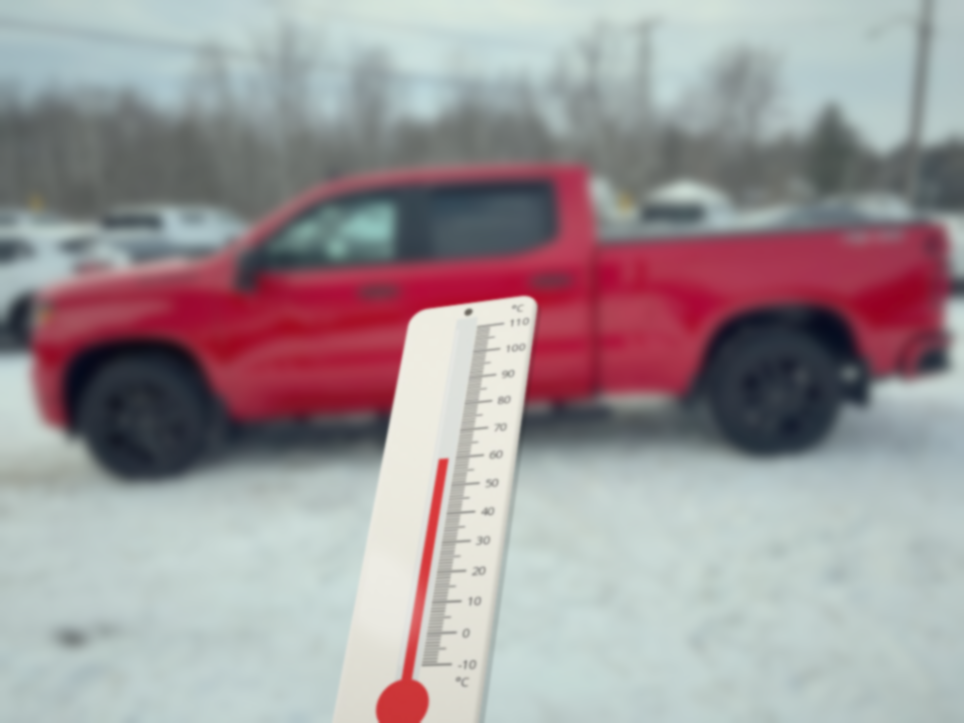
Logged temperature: 60 (°C)
